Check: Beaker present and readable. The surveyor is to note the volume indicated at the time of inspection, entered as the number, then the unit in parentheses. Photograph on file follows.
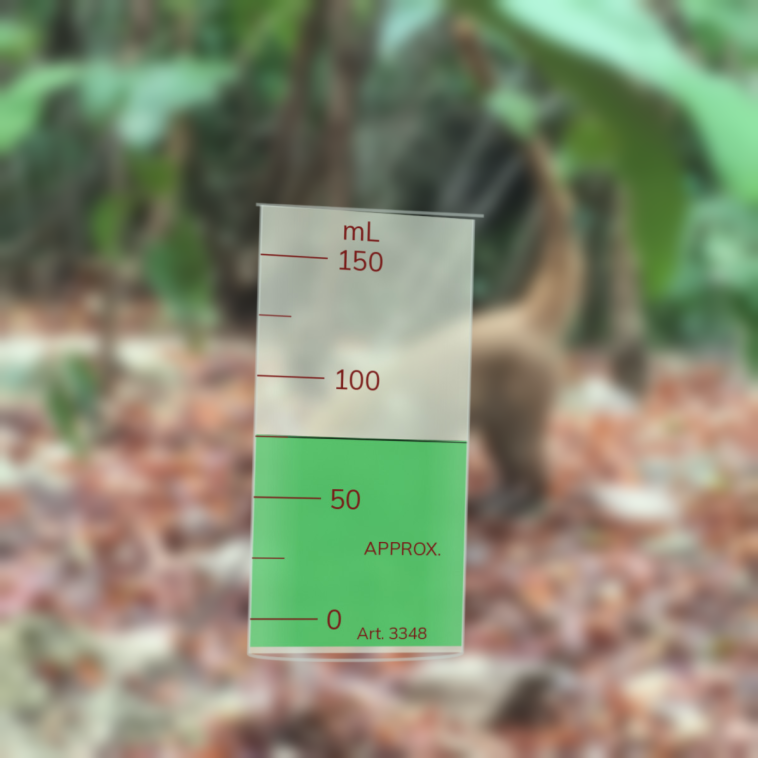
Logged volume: 75 (mL)
